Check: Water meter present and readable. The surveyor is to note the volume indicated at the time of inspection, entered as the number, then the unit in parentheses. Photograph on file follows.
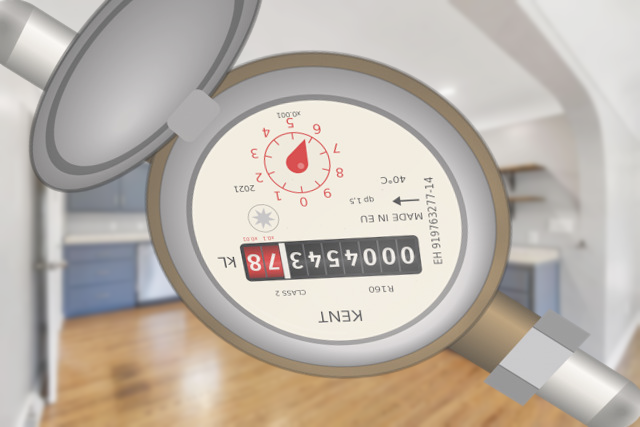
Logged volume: 4543.785 (kL)
